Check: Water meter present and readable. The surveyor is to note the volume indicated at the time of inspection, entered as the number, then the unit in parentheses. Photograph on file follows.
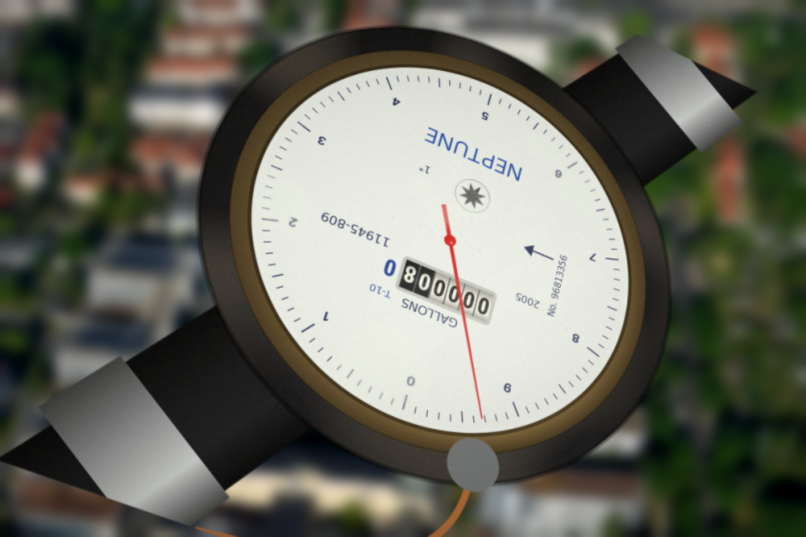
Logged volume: 79.3 (gal)
